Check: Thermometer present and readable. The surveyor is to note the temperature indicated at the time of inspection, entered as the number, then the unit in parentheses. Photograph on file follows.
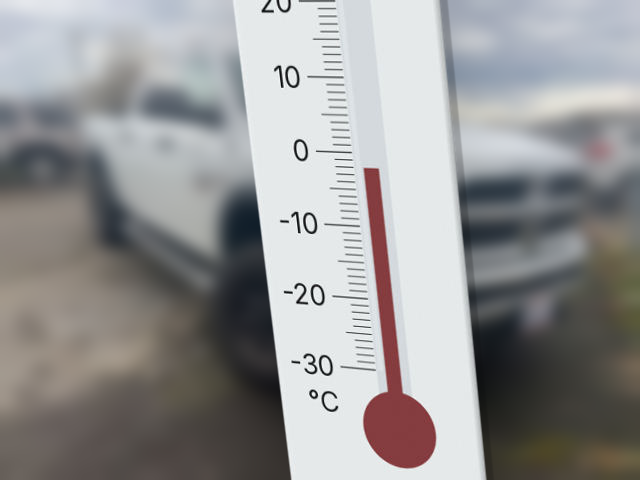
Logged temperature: -2 (°C)
